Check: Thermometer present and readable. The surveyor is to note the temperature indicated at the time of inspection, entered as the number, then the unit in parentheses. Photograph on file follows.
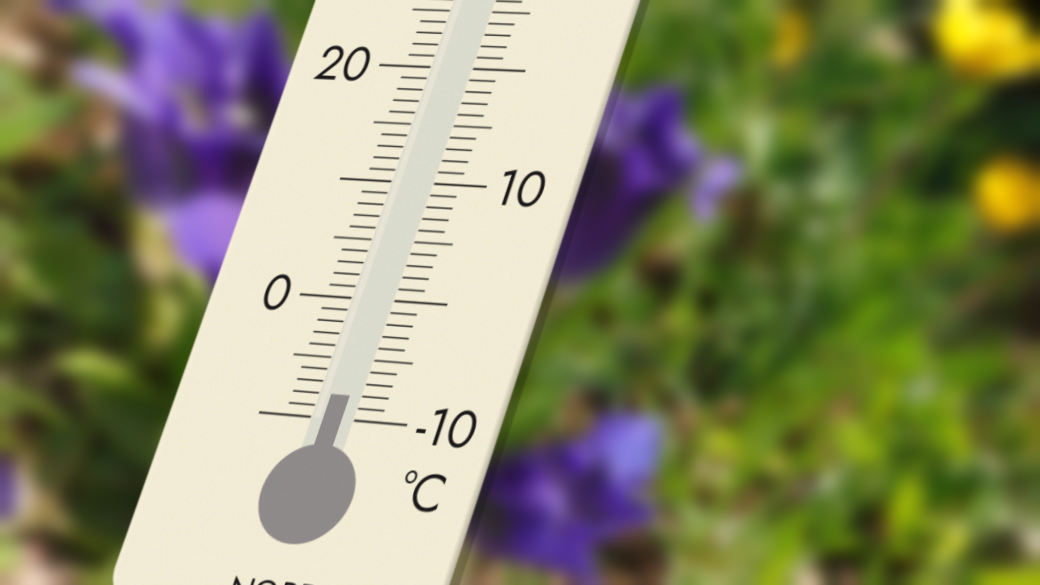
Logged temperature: -8 (°C)
